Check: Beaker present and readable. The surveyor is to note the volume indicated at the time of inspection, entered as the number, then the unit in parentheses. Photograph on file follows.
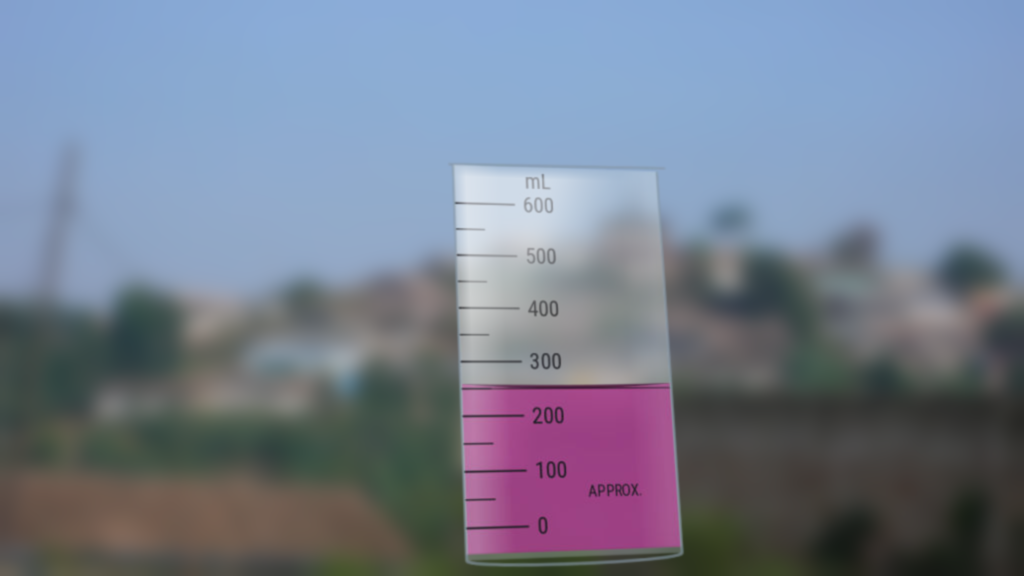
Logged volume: 250 (mL)
